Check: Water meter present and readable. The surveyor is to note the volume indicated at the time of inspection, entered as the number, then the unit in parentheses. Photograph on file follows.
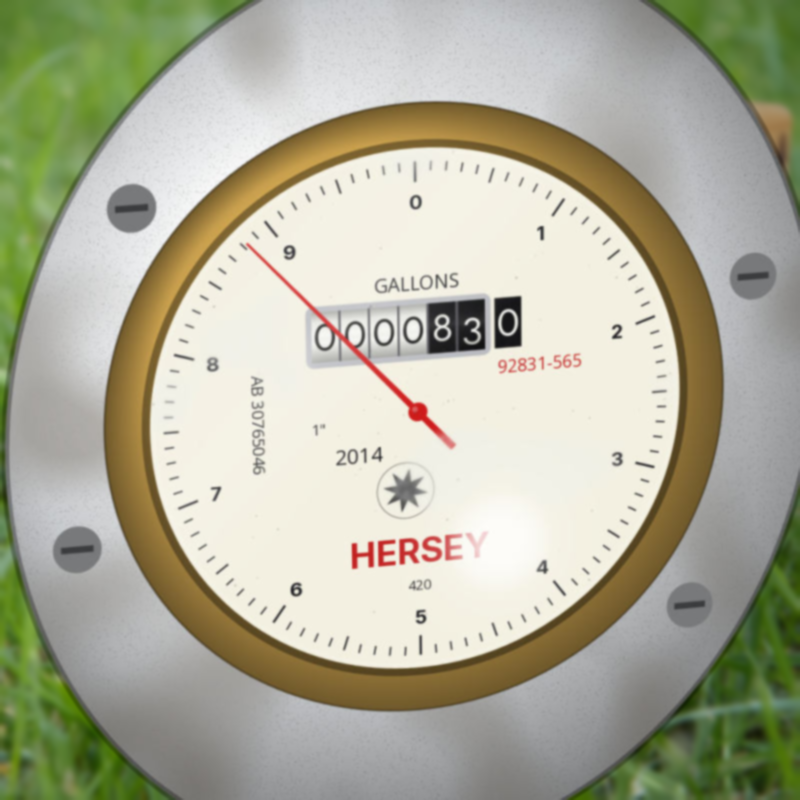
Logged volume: 828.8 (gal)
